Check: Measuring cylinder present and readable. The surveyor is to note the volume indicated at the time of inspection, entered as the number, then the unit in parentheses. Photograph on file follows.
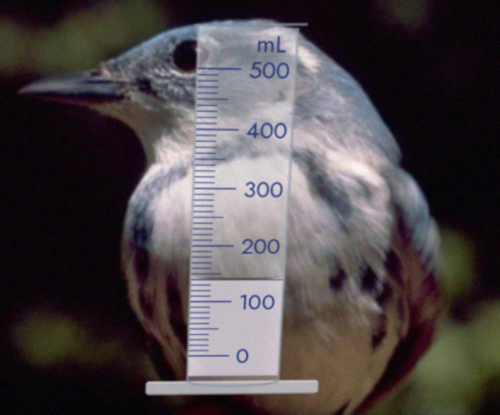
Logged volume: 140 (mL)
